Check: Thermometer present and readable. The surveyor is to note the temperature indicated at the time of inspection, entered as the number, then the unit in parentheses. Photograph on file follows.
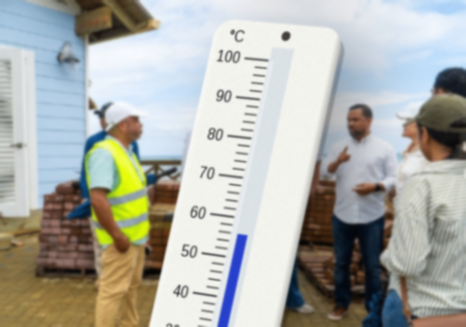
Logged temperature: 56 (°C)
